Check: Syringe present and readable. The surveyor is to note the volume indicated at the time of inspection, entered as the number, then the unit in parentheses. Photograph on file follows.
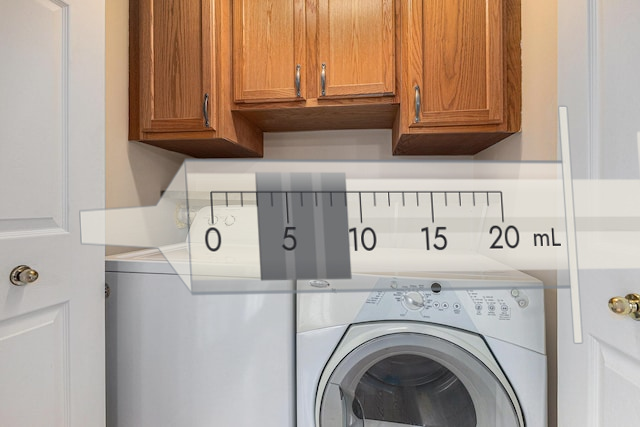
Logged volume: 3 (mL)
